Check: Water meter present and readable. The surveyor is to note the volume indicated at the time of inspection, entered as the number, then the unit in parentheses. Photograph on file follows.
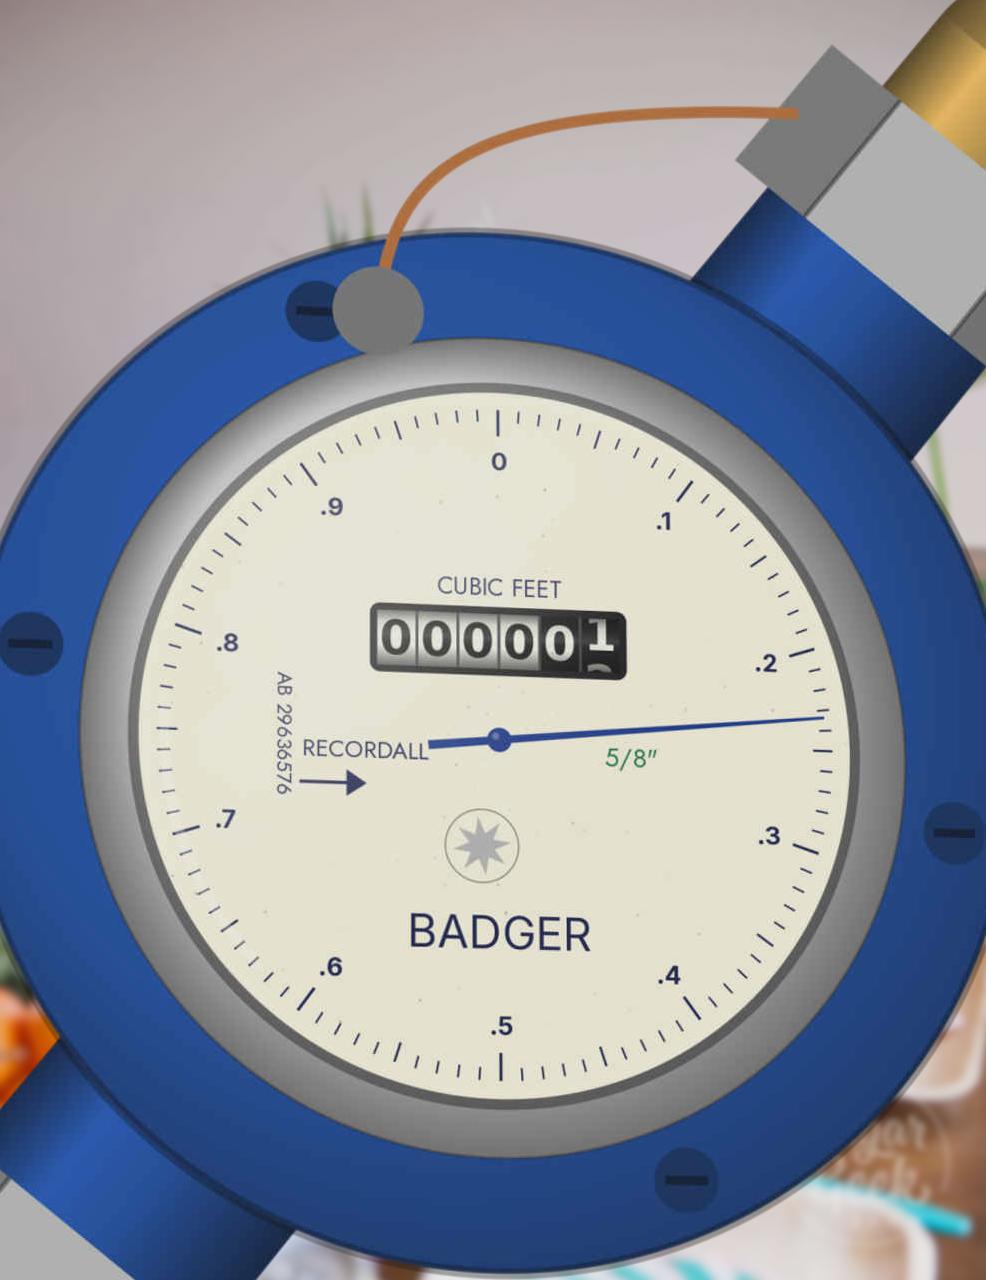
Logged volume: 1.23 (ft³)
